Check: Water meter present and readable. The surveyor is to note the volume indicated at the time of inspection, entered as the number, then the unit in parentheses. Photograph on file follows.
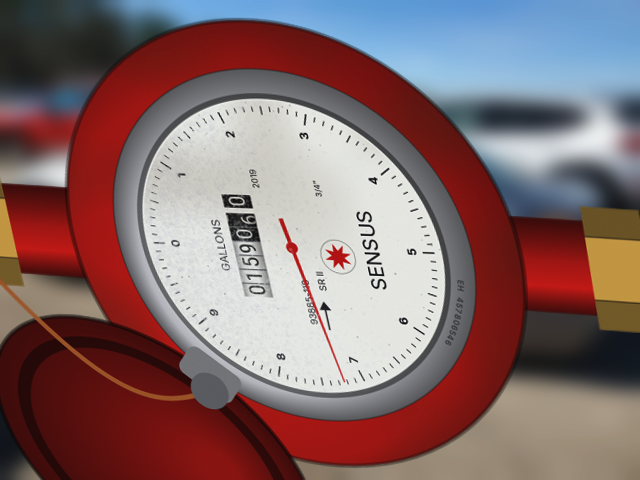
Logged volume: 159057.2 (gal)
